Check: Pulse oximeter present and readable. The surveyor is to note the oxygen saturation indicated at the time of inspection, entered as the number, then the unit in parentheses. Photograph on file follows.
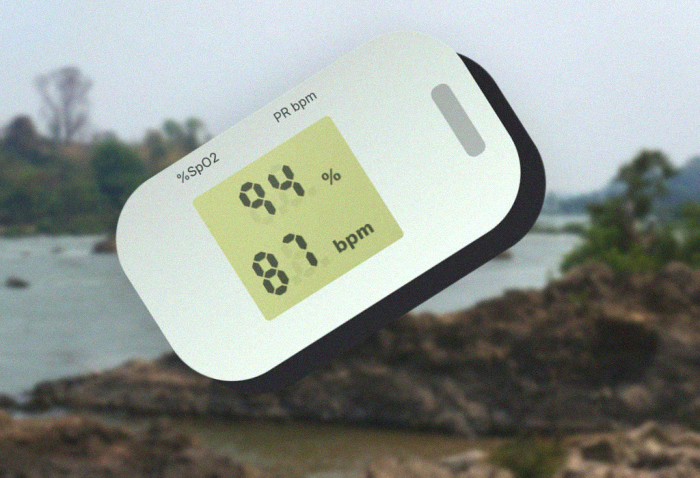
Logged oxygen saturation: 94 (%)
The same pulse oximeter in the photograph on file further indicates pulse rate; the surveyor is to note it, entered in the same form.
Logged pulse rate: 87 (bpm)
